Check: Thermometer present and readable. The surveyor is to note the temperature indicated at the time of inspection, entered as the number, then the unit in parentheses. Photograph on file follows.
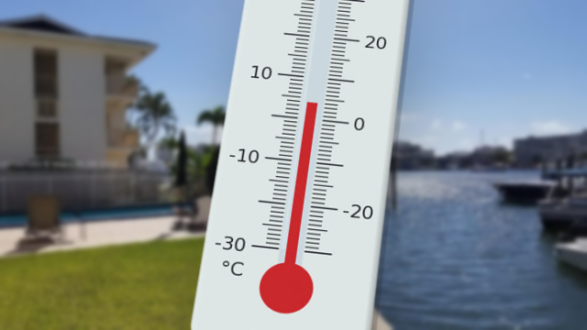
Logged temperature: 4 (°C)
